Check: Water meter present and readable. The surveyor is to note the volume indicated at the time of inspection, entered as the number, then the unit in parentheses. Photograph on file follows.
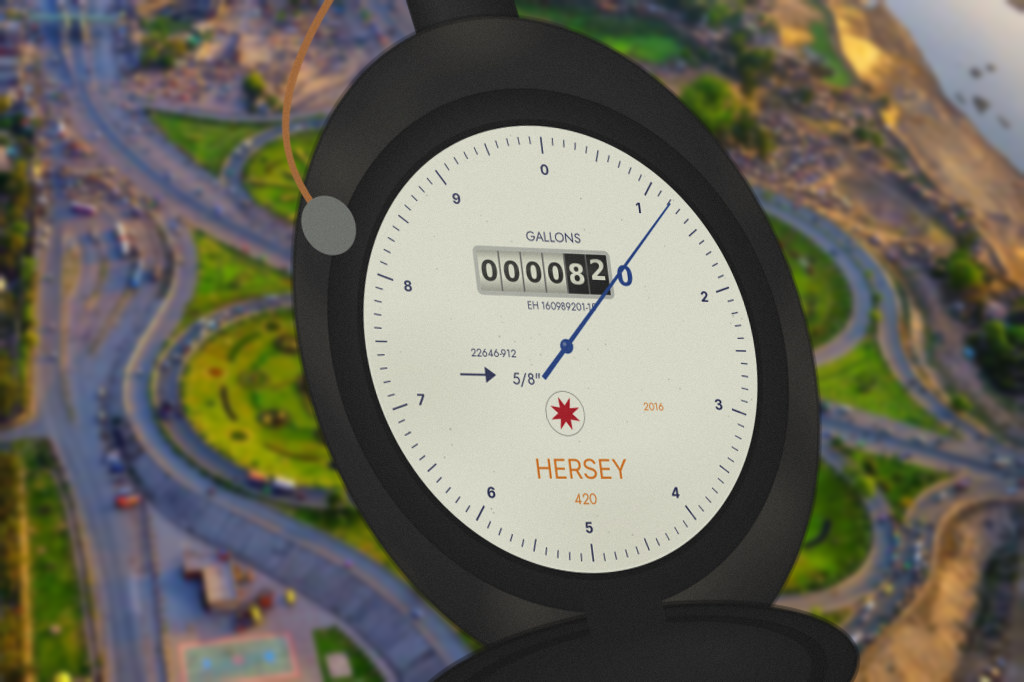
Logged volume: 821.2 (gal)
